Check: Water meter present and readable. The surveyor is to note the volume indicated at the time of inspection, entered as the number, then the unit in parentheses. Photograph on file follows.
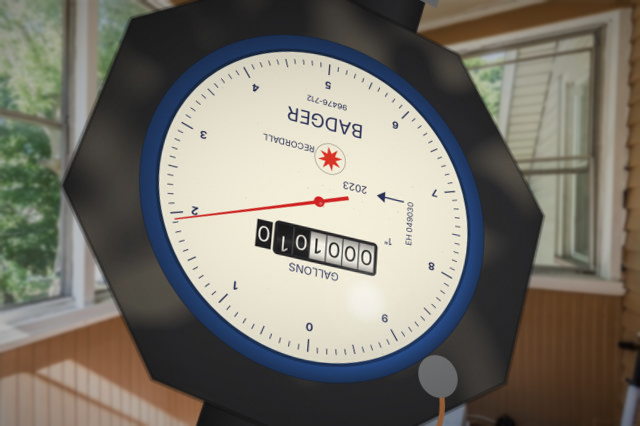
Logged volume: 1011.9 (gal)
